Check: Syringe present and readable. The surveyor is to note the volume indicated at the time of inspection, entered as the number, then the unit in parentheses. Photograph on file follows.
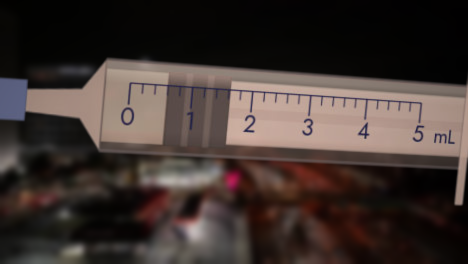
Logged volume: 0.6 (mL)
